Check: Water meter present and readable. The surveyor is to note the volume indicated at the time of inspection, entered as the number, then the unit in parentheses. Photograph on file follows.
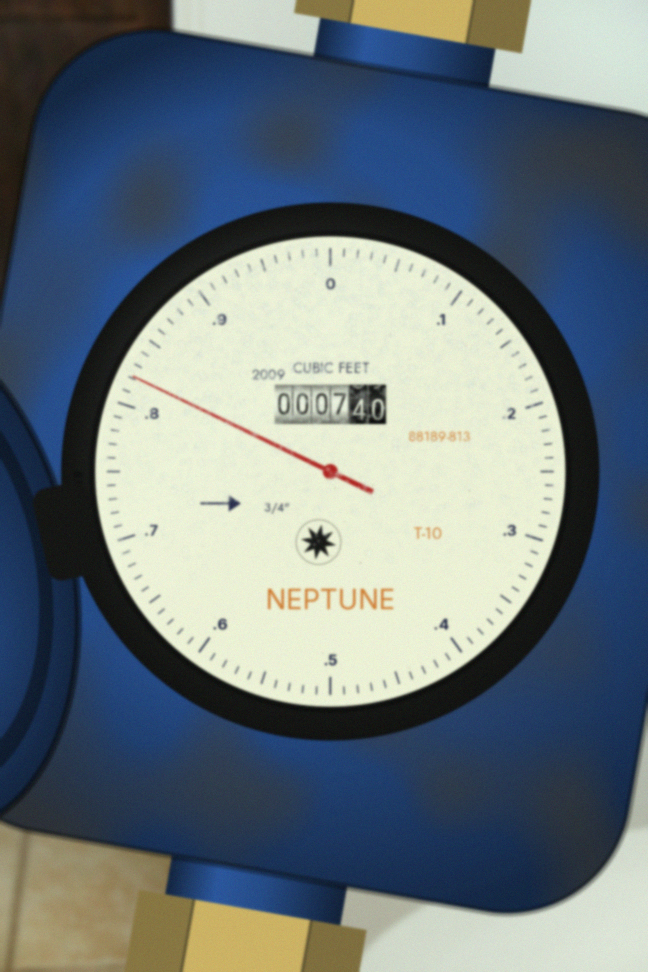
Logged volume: 739.82 (ft³)
